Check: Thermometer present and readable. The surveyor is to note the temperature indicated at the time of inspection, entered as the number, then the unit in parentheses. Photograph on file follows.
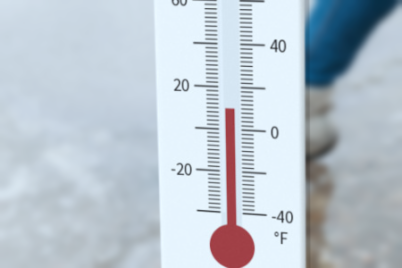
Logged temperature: 10 (°F)
